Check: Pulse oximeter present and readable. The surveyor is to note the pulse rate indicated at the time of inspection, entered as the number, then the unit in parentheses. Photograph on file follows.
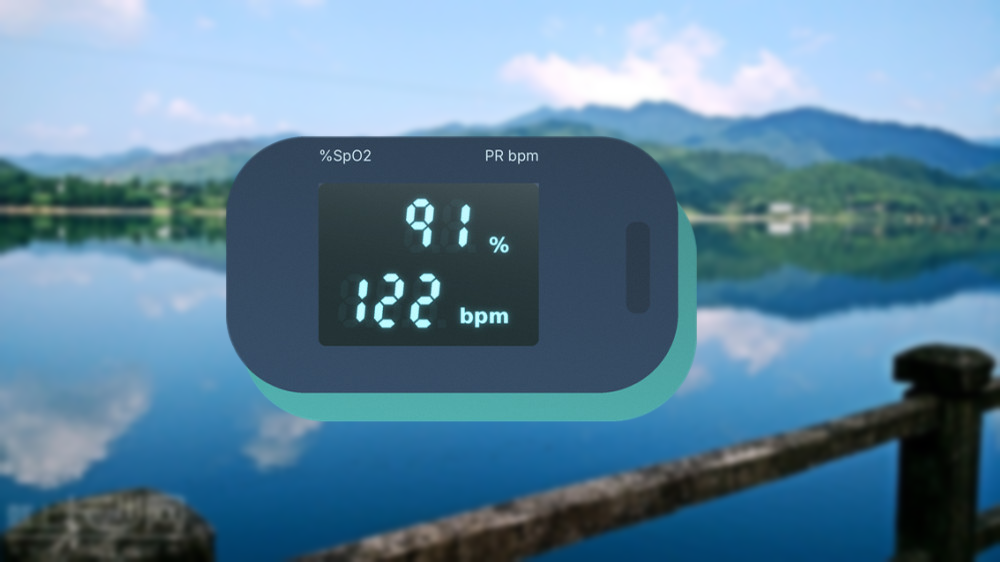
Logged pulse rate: 122 (bpm)
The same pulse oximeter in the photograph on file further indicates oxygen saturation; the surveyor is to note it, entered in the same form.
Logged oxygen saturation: 91 (%)
